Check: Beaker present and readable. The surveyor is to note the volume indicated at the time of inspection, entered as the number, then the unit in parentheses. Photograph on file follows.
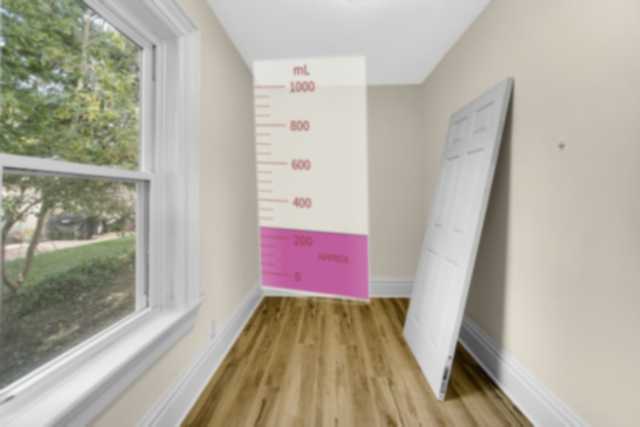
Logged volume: 250 (mL)
